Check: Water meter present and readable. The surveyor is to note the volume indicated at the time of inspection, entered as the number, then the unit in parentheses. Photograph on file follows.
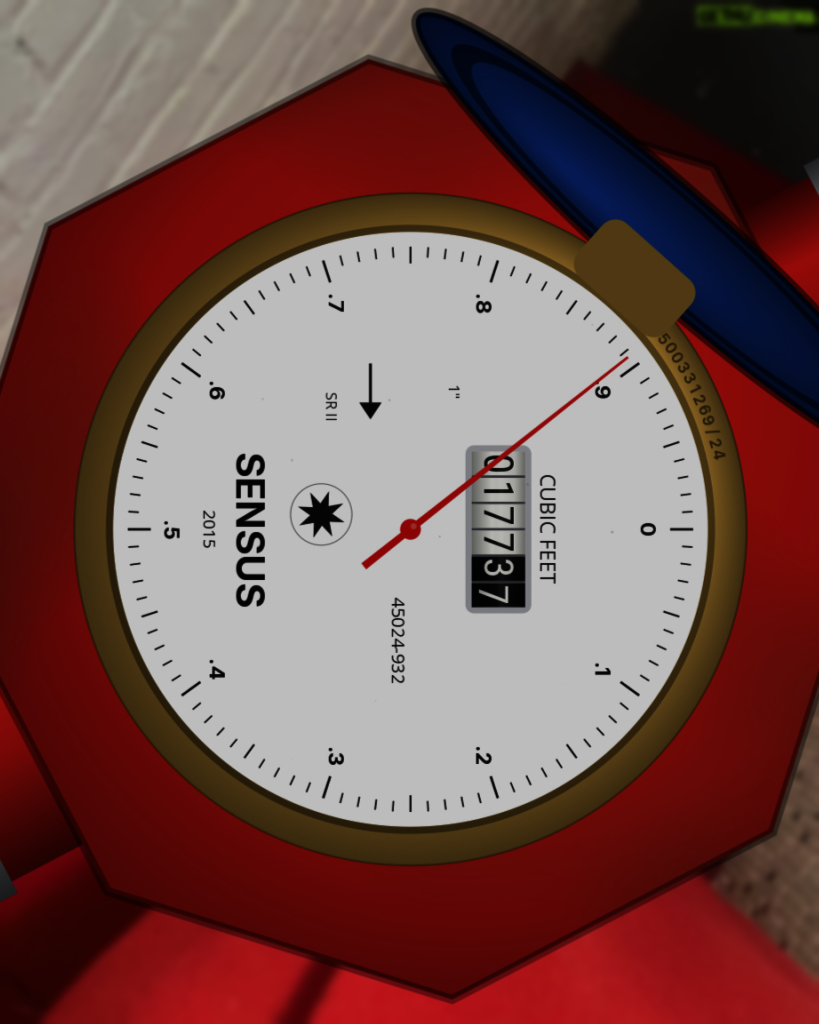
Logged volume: 17736.89 (ft³)
